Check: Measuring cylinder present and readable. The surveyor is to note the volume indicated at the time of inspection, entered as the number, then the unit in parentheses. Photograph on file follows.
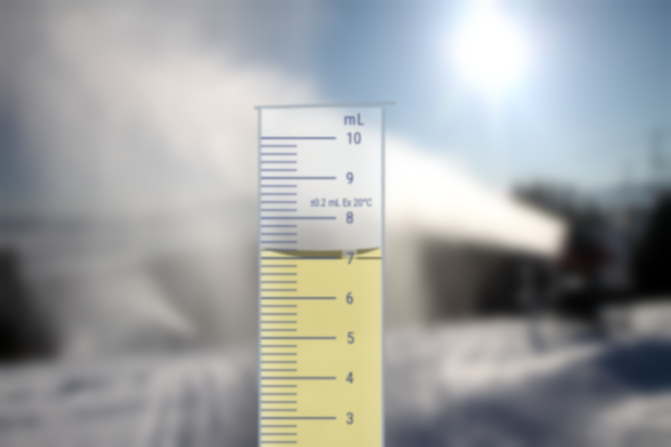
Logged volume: 7 (mL)
